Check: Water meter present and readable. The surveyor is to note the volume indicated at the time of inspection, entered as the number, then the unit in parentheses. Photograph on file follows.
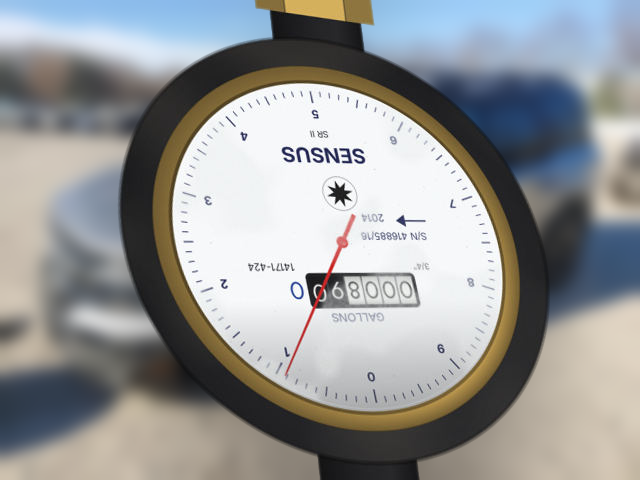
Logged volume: 8900.9 (gal)
